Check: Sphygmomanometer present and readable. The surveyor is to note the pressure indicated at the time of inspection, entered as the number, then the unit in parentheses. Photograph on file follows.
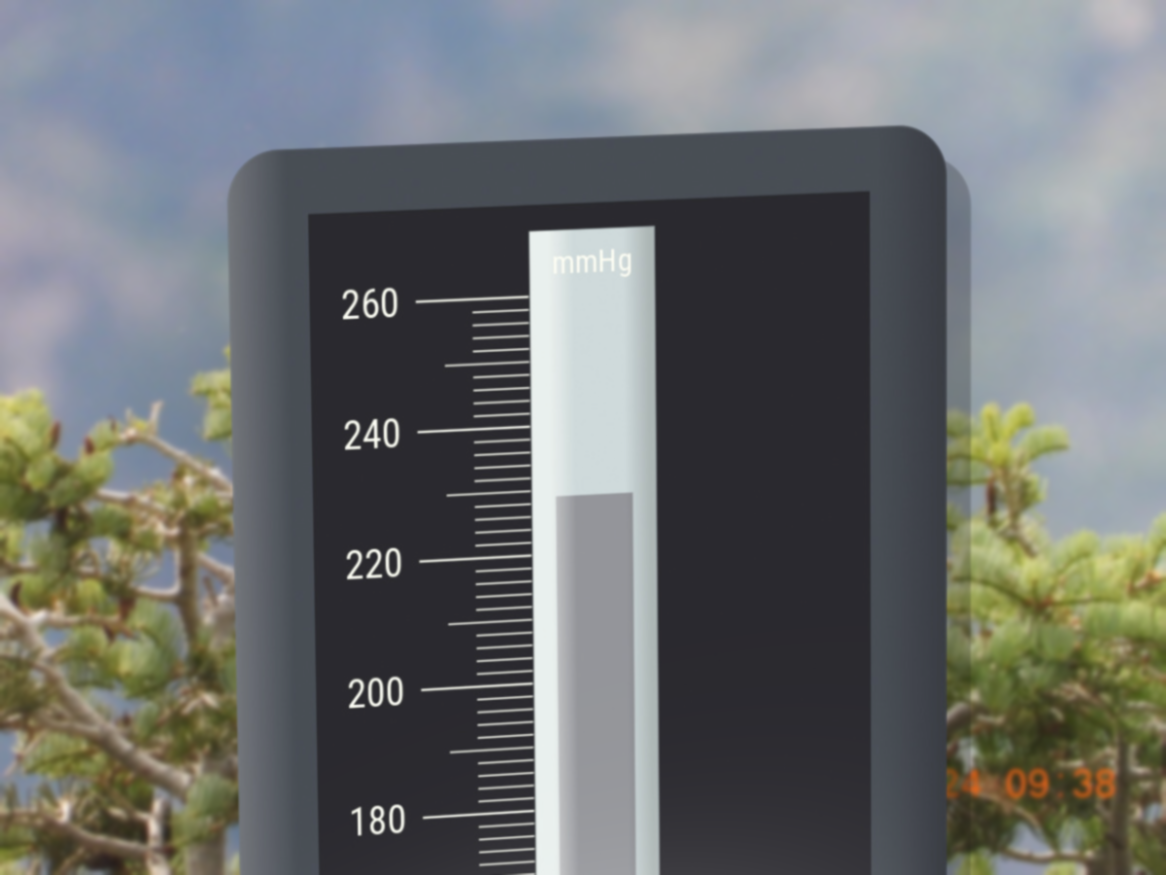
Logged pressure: 229 (mmHg)
